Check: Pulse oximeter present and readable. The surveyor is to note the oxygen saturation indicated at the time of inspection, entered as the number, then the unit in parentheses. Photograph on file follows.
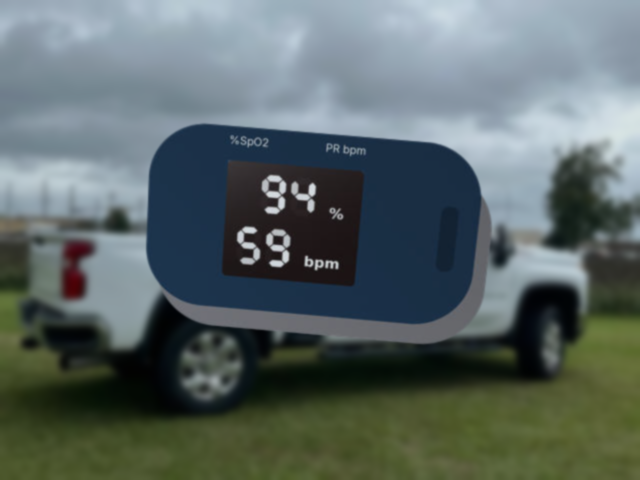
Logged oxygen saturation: 94 (%)
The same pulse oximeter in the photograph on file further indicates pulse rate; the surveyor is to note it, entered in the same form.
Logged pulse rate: 59 (bpm)
